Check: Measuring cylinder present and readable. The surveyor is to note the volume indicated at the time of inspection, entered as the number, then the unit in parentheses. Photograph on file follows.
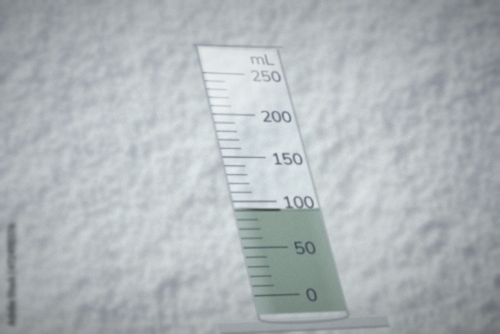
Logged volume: 90 (mL)
